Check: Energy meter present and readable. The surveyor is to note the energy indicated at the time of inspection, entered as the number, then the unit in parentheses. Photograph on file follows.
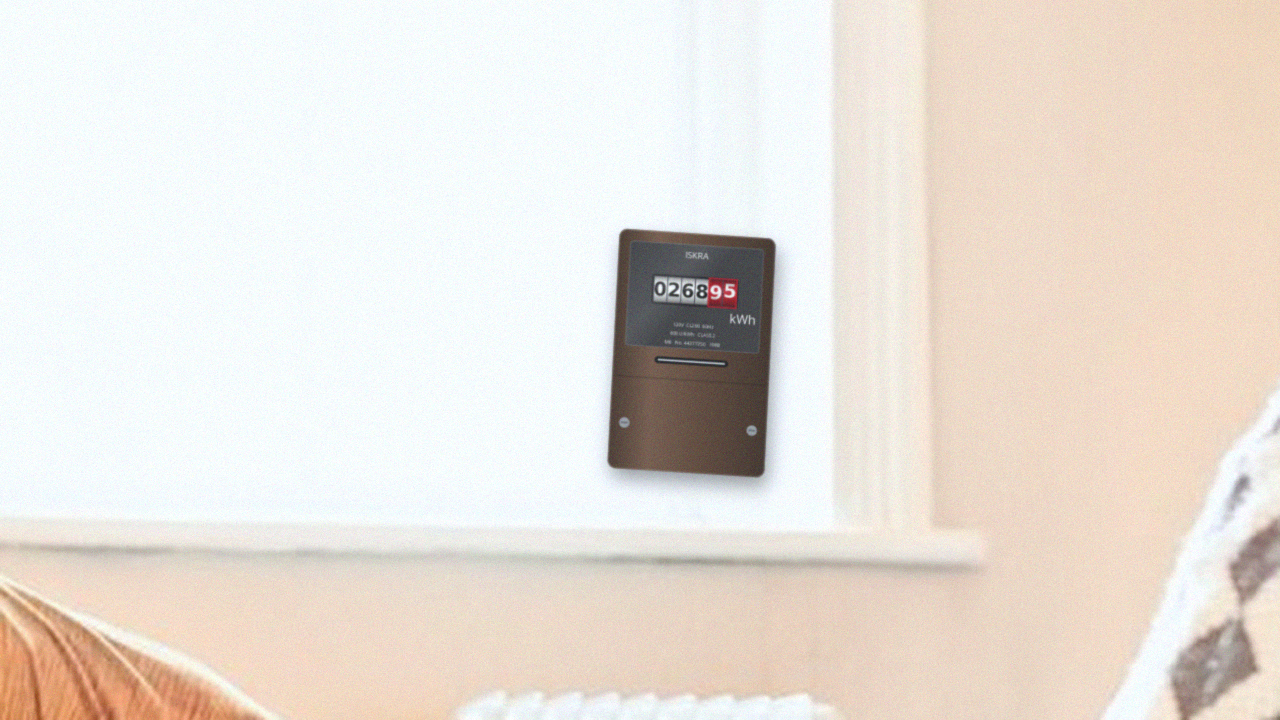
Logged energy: 268.95 (kWh)
